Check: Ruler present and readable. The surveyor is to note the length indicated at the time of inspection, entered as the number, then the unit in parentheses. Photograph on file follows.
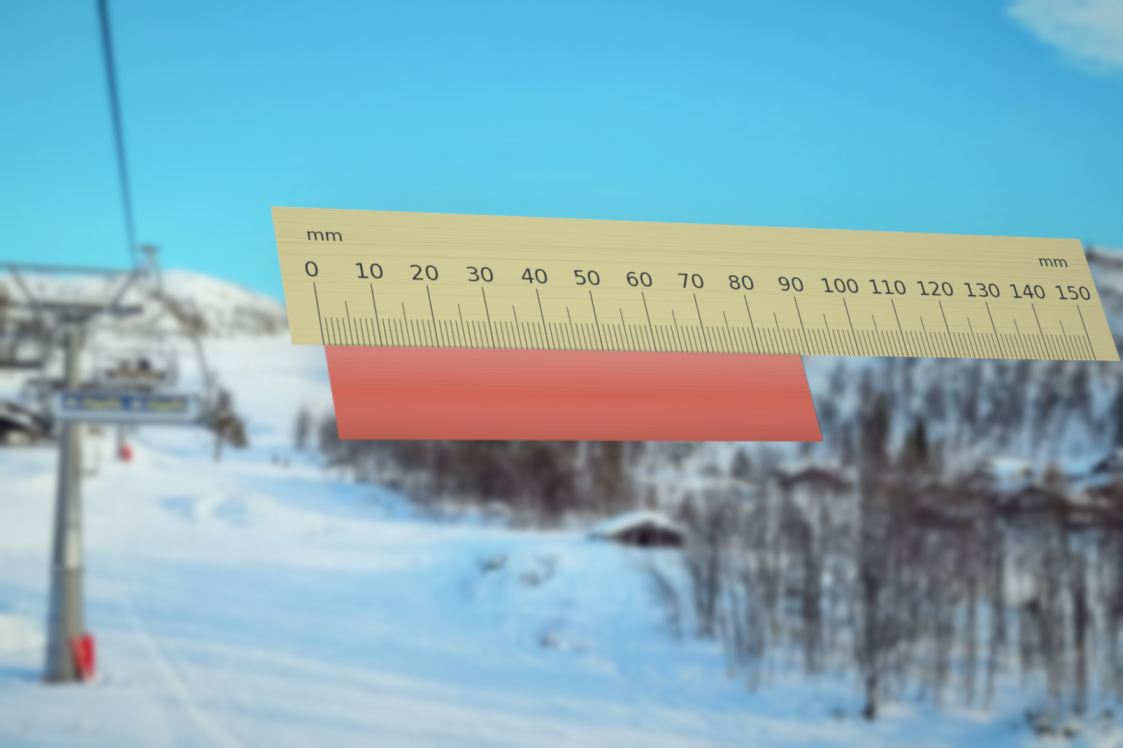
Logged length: 88 (mm)
